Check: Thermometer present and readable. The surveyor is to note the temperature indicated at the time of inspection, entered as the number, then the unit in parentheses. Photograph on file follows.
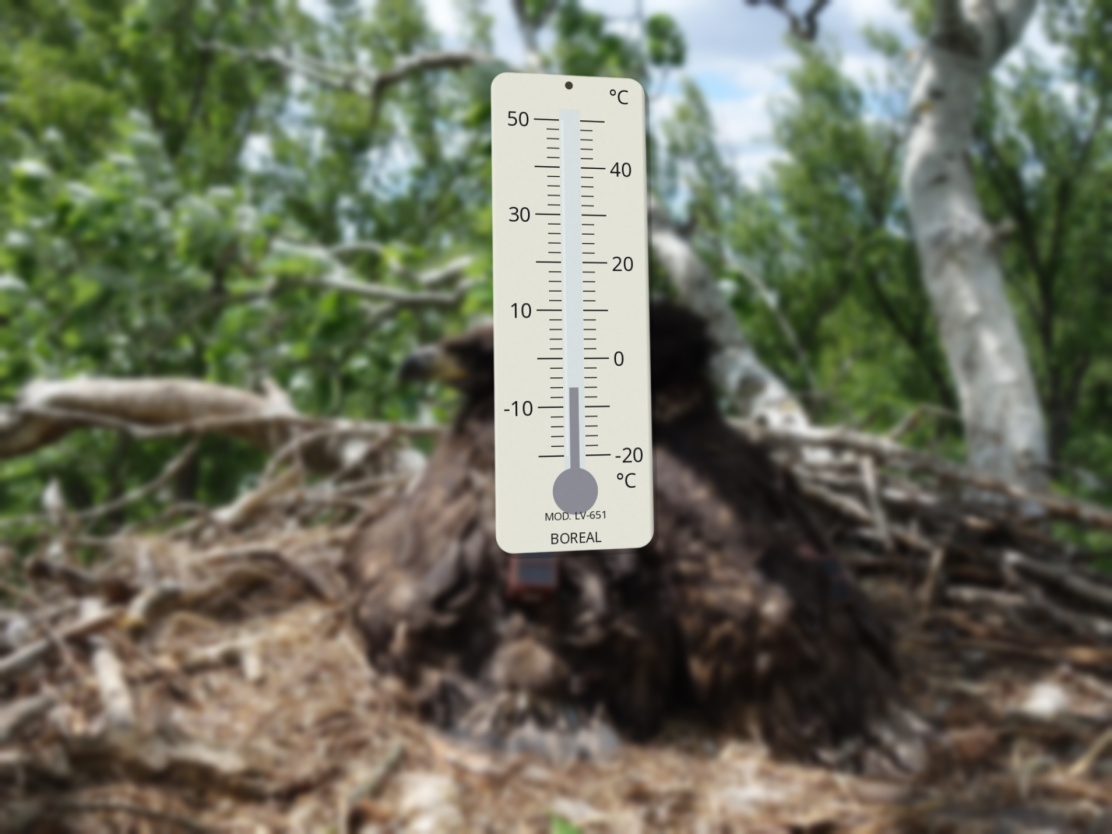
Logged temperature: -6 (°C)
